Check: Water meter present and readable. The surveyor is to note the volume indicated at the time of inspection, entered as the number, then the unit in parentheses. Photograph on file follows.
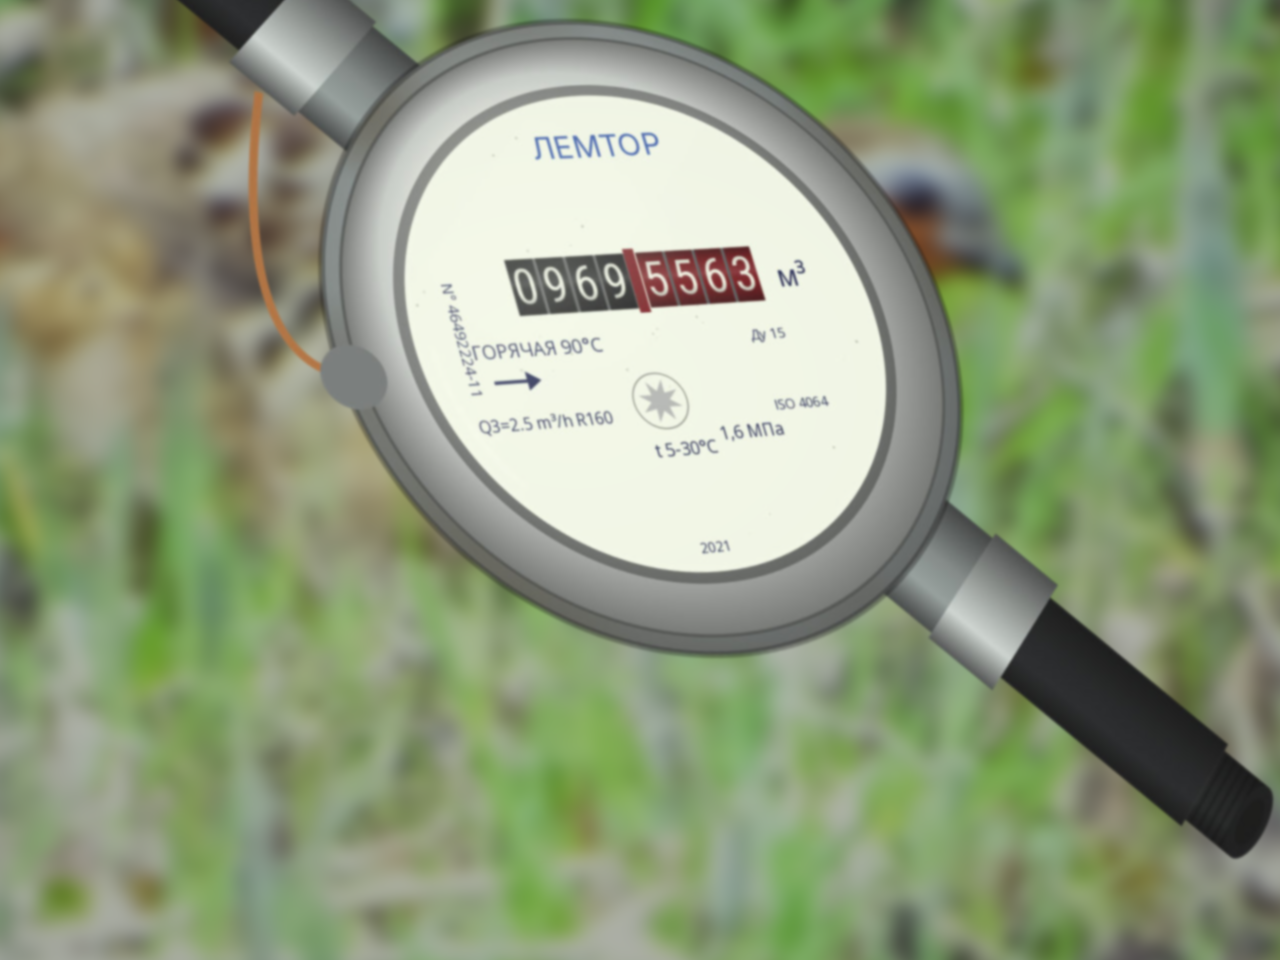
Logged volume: 969.5563 (m³)
